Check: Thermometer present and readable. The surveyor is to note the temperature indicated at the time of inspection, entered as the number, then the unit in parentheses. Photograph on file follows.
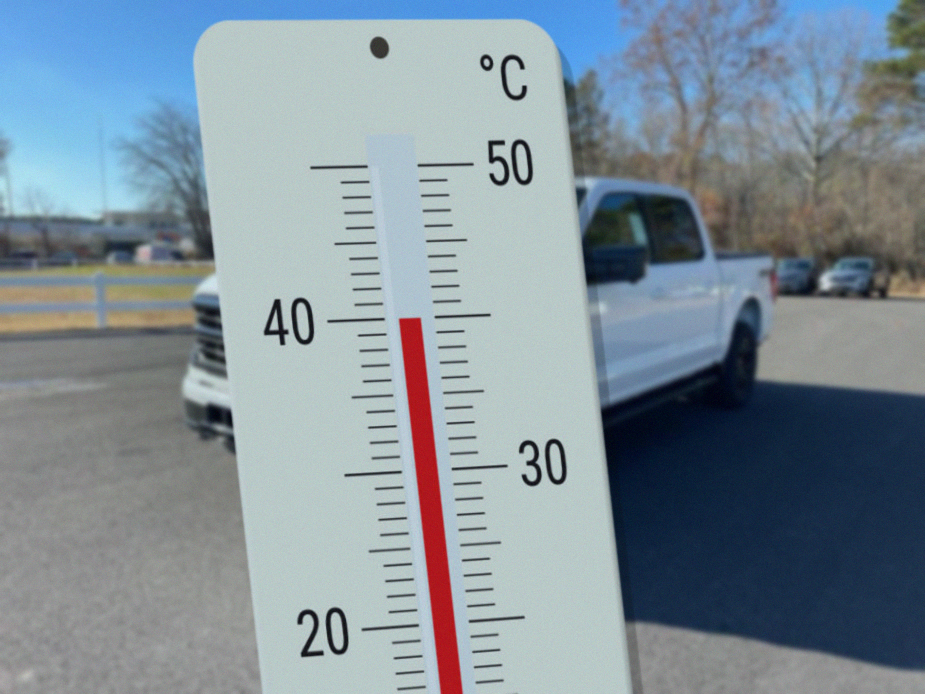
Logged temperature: 40 (°C)
